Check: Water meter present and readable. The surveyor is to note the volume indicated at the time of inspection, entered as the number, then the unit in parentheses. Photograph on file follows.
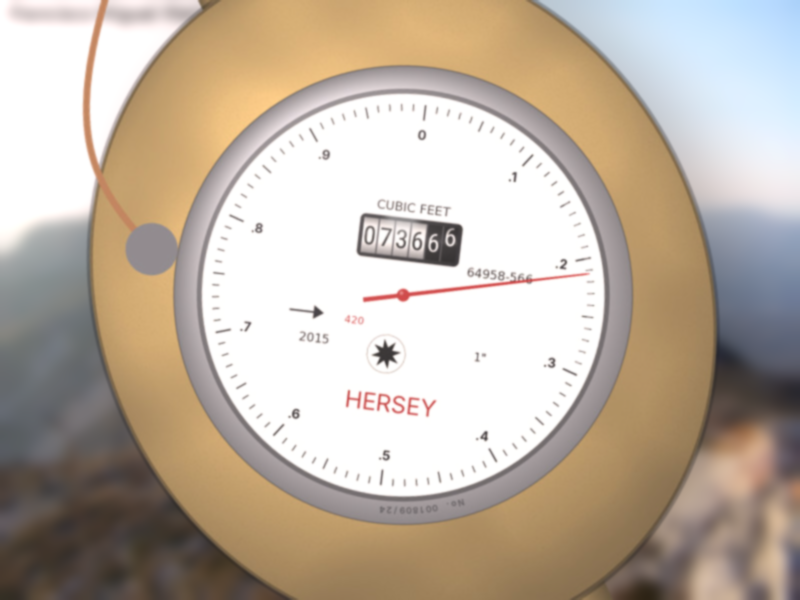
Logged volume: 73666.21 (ft³)
